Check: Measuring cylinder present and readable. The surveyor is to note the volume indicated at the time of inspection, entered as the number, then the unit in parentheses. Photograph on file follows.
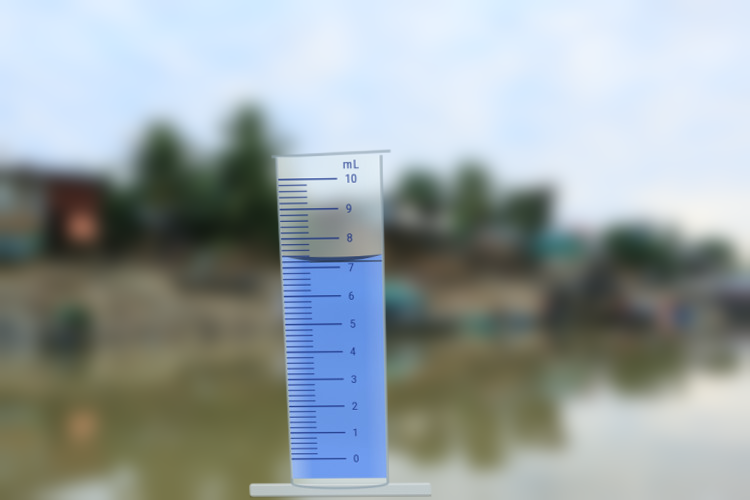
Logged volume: 7.2 (mL)
